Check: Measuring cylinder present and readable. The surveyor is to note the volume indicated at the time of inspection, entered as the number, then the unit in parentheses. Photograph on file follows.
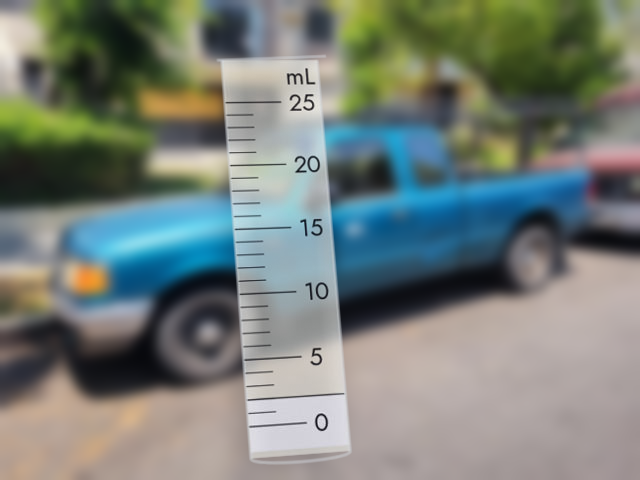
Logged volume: 2 (mL)
